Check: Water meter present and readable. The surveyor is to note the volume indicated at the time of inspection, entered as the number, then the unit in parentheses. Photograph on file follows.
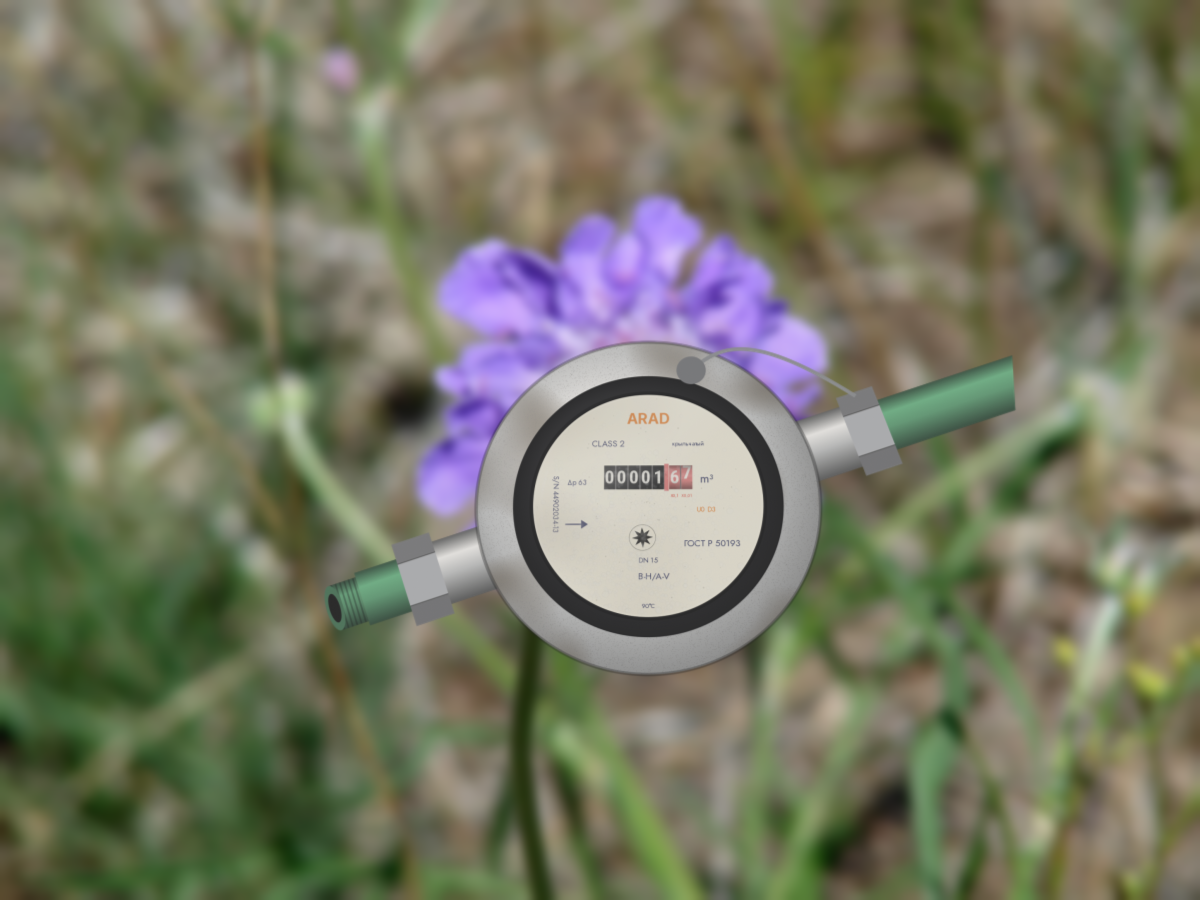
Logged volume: 1.67 (m³)
